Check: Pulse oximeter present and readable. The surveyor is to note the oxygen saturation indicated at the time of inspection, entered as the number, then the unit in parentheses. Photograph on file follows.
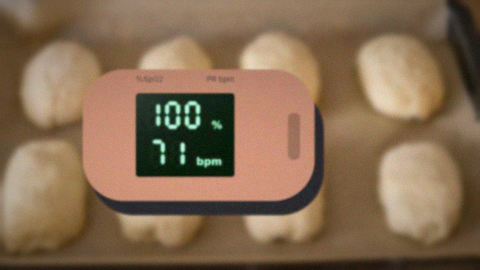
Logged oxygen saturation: 100 (%)
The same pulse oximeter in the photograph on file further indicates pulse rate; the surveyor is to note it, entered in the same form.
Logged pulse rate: 71 (bpm)
